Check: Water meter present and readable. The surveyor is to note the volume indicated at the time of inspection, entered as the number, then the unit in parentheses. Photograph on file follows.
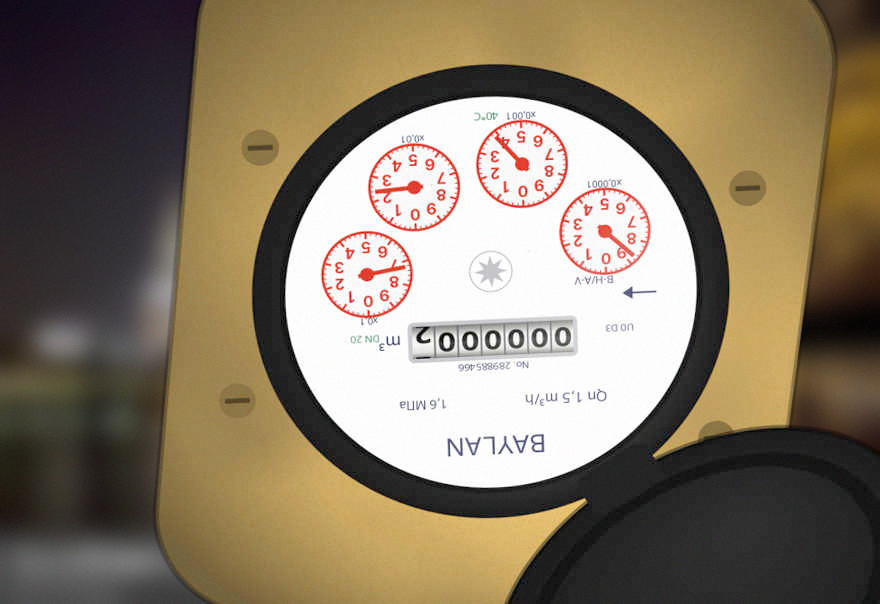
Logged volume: 1.7238 (m³)
